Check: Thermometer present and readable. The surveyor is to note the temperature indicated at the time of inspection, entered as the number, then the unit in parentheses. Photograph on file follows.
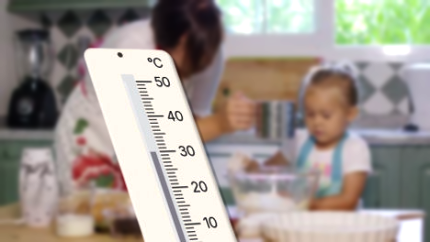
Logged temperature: 30 (°C)
